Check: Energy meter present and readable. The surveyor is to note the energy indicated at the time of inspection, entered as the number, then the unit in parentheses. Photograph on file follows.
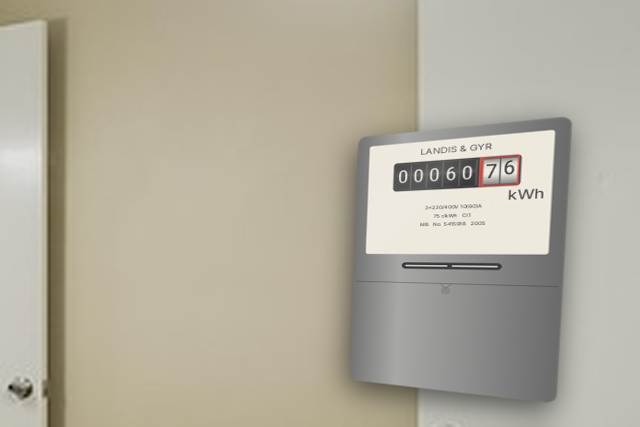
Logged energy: 60.76 (kWh)
